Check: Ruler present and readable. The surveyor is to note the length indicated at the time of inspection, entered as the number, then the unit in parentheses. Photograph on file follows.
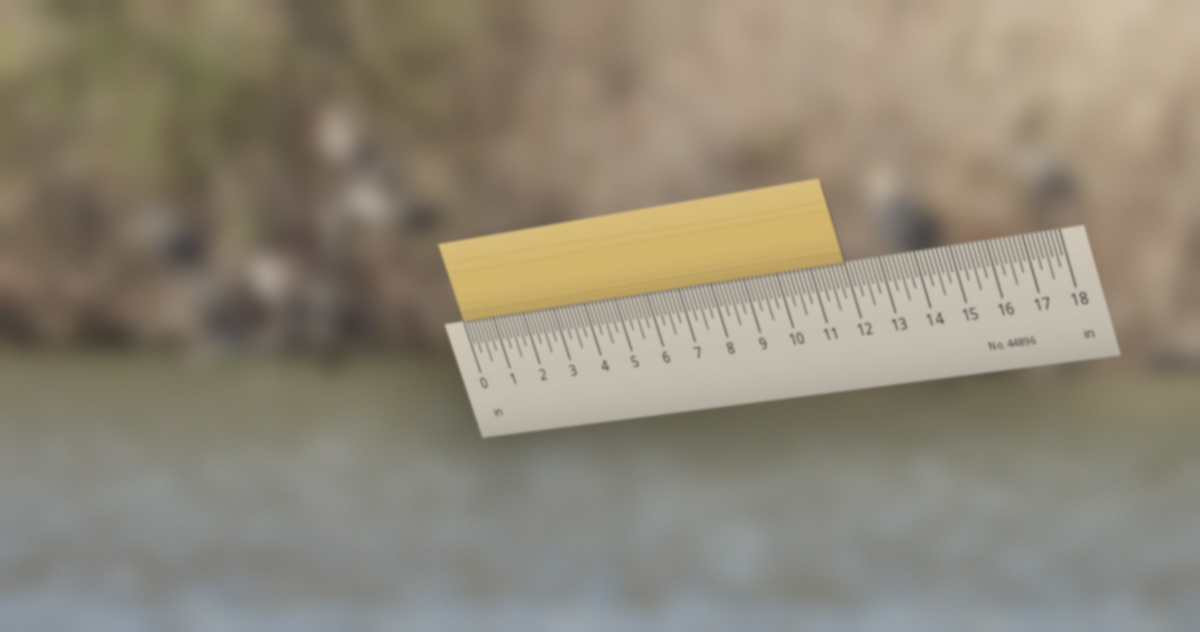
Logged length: 12 (in)
